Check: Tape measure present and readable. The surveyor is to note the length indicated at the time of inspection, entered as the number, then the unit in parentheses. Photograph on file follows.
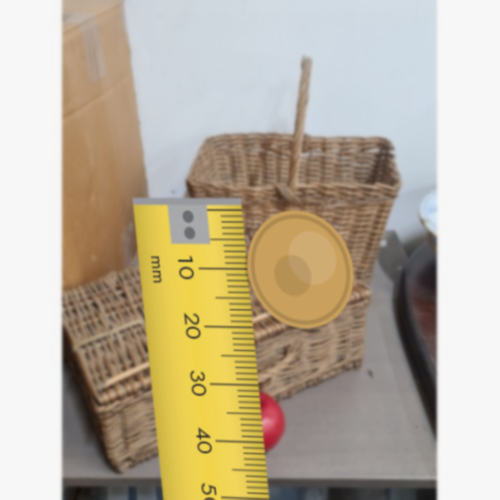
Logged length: 20 (mm)
